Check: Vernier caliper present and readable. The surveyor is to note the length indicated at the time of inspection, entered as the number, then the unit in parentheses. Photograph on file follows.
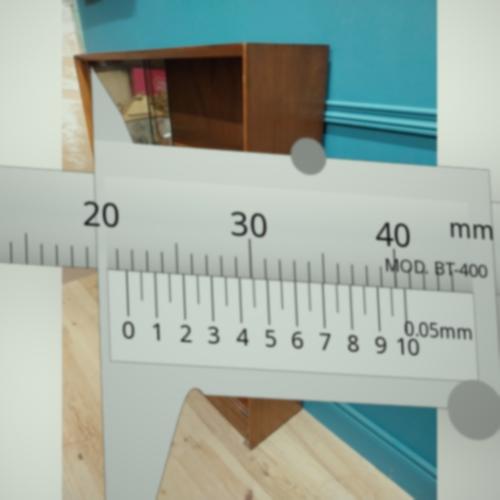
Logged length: 21.6 (mm)
